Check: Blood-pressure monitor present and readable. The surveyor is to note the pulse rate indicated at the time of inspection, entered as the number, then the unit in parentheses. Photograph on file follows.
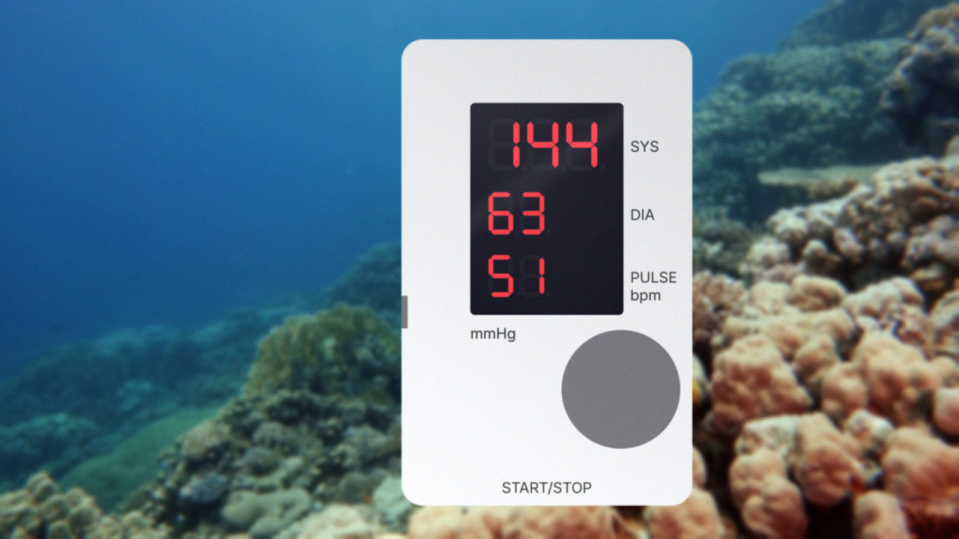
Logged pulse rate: 51 (bpm)
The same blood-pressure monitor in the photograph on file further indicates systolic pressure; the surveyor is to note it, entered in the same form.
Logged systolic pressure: 144 (mmHg)
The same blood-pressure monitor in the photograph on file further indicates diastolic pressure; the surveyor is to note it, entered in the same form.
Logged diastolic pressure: 63 (mmHg)
